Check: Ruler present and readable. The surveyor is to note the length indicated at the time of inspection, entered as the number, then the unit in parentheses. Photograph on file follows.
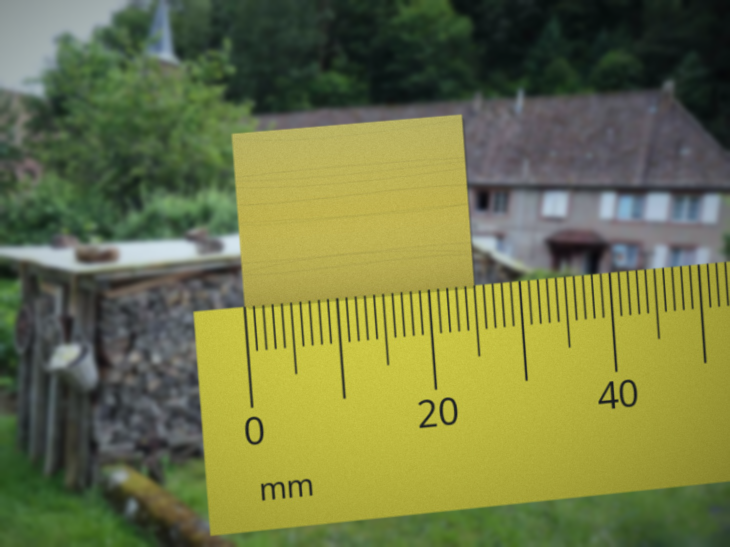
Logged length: 25 (mm)
